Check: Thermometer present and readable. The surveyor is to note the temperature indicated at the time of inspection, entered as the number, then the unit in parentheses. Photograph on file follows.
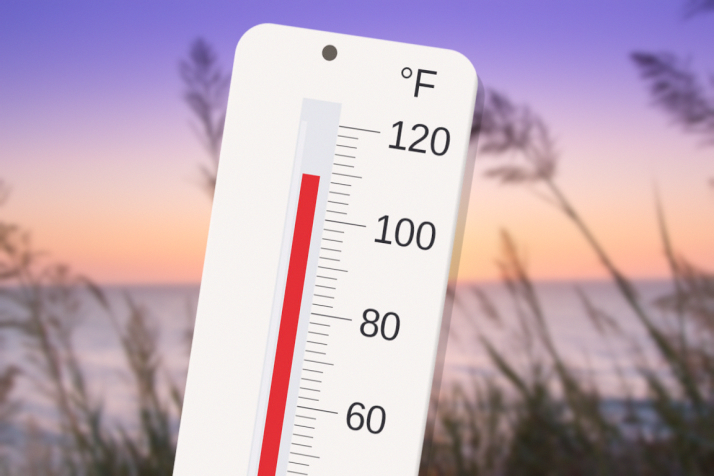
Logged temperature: 109 (°F)
